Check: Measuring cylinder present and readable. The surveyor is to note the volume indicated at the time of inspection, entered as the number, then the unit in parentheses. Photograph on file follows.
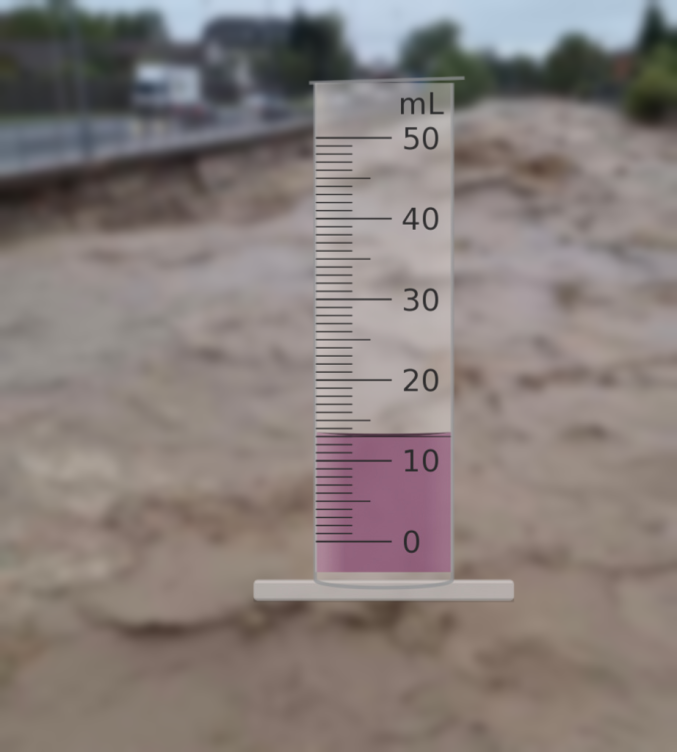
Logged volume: 13 (mL)
